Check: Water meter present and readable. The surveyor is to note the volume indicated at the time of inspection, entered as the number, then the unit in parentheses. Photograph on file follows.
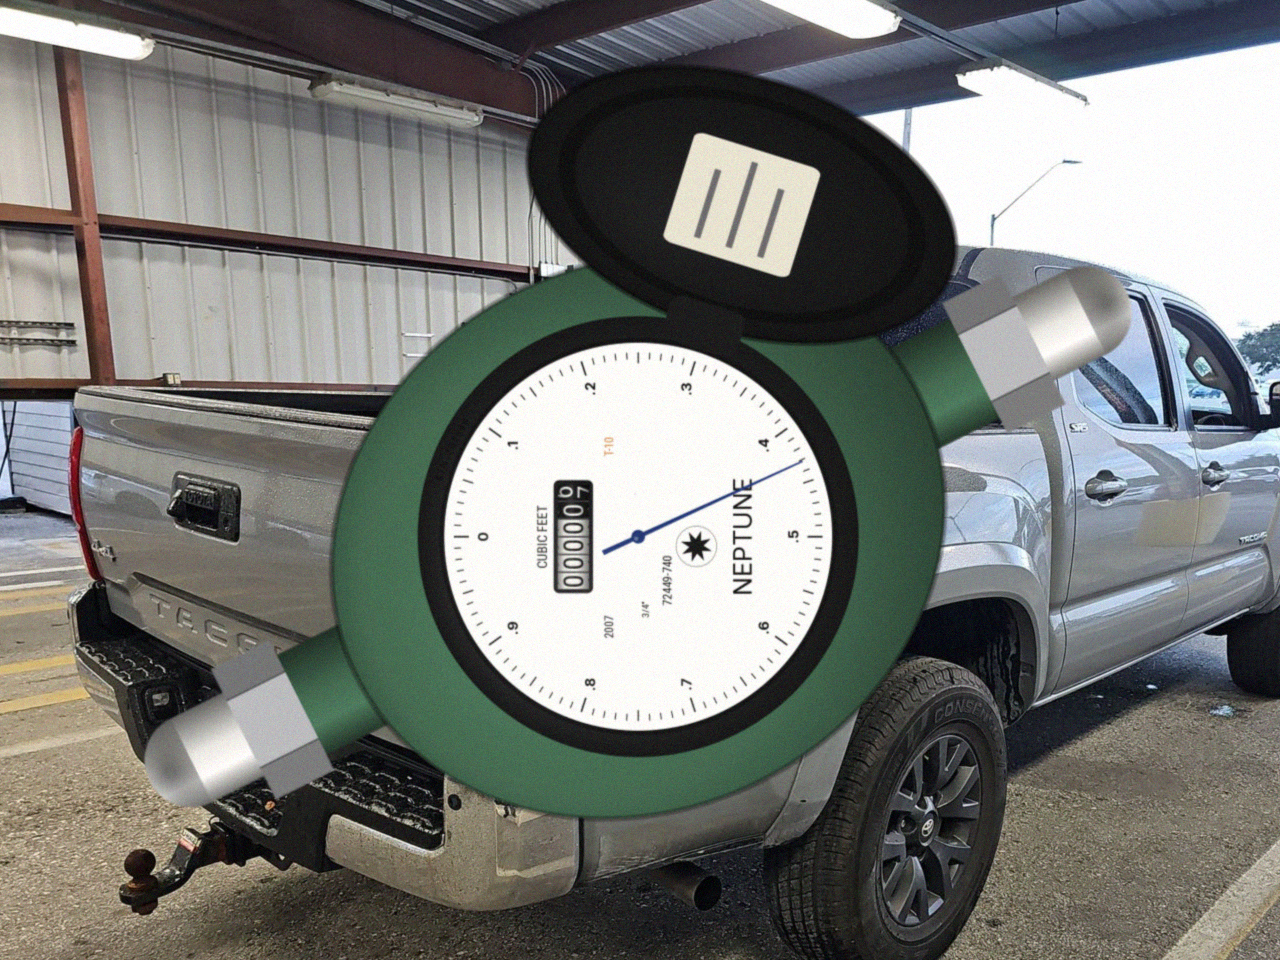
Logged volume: 6.43 (ft³)
